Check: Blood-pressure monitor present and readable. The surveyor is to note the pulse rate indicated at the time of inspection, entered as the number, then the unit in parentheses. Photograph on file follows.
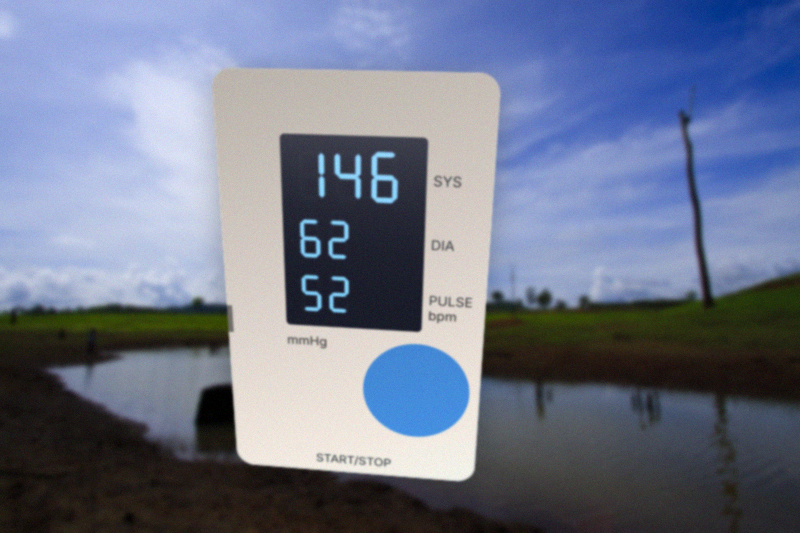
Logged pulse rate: 52 (bpm)
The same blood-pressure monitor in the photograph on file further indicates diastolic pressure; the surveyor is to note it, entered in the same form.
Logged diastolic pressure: 62 (mmHg)
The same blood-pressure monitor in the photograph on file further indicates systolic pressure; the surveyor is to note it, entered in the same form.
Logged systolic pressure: 146 (mmHg)
